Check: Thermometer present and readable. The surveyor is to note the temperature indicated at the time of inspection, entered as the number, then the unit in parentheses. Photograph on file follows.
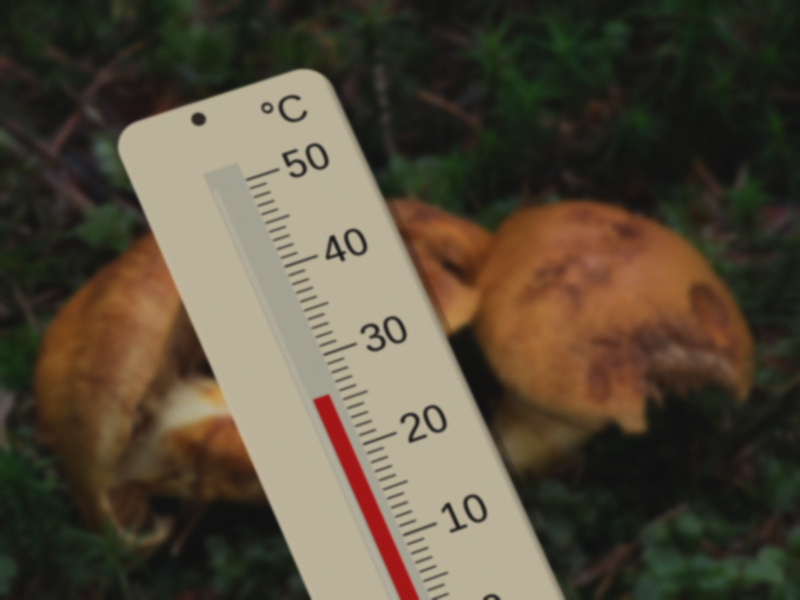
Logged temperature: 26 (°C)
